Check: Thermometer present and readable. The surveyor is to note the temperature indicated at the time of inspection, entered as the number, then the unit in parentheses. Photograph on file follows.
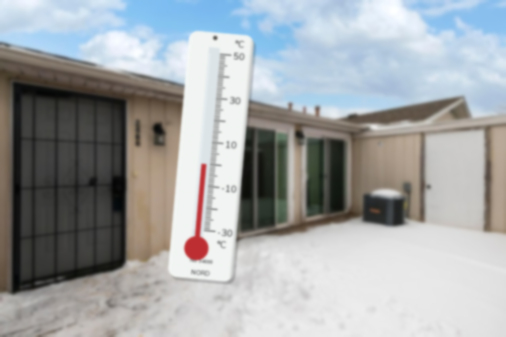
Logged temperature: 0 (°C)
